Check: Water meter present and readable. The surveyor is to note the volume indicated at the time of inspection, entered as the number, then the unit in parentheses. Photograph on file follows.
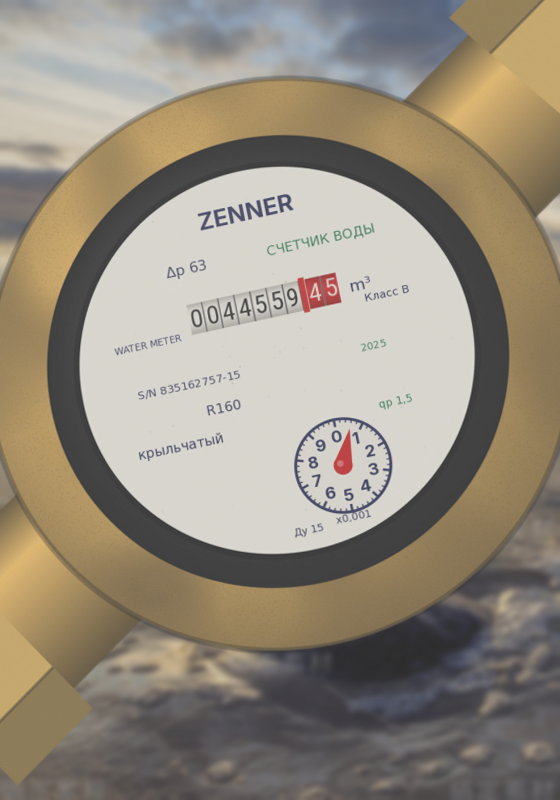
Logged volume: 44559.450 (m³)
